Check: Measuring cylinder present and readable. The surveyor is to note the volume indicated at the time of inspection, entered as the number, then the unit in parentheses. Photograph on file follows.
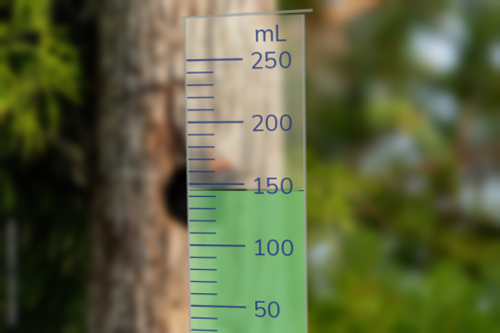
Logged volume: 145 (mL)
